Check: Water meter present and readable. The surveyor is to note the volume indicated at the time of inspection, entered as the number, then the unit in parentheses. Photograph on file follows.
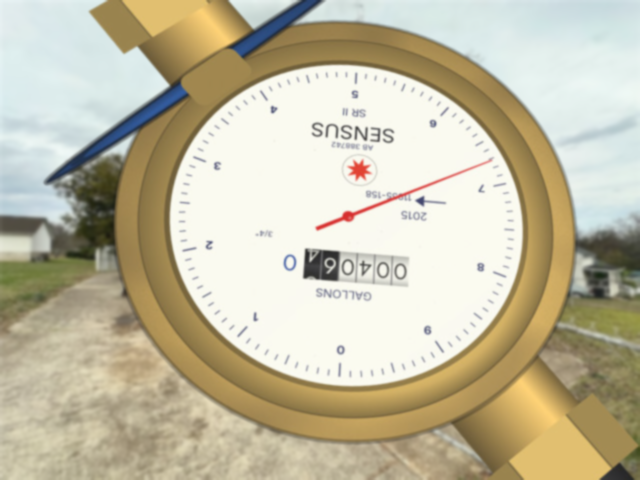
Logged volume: 40636.7 (gal)
